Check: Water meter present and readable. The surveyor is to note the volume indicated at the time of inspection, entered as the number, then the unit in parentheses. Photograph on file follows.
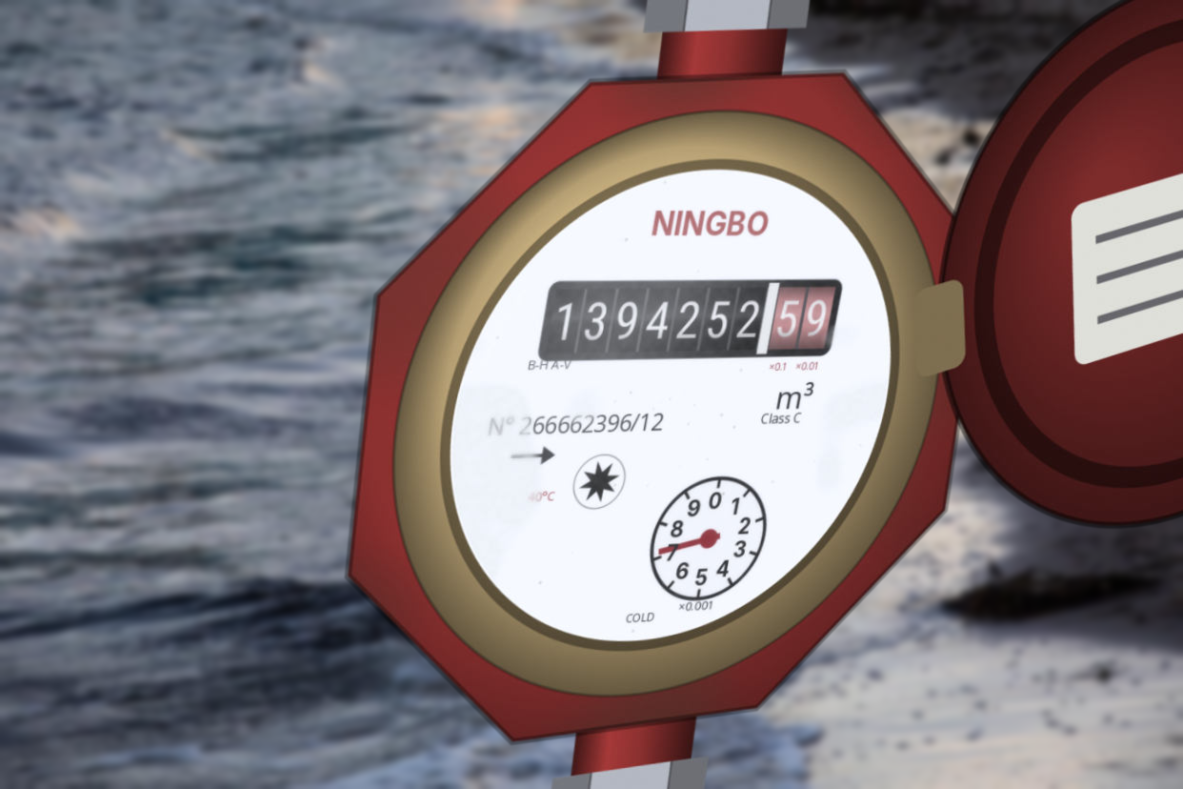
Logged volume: 1394252.597 (m³)
